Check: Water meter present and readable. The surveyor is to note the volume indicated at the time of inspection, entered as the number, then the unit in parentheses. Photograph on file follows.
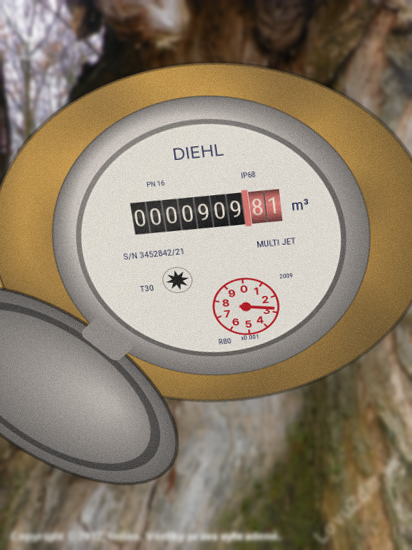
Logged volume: 909.812 (m³)
